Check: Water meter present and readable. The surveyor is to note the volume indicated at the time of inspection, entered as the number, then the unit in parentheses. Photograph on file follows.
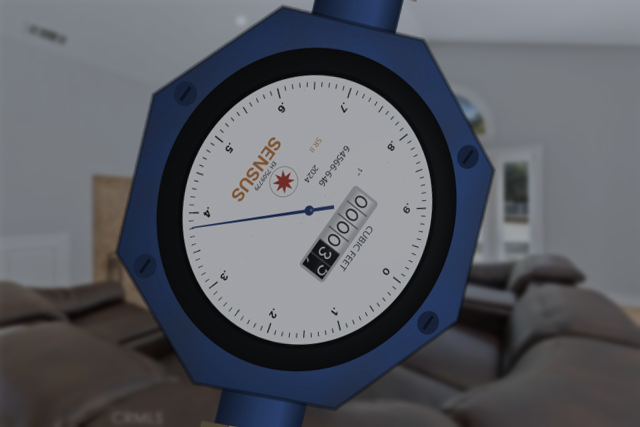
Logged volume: 35.38 (ft³)
